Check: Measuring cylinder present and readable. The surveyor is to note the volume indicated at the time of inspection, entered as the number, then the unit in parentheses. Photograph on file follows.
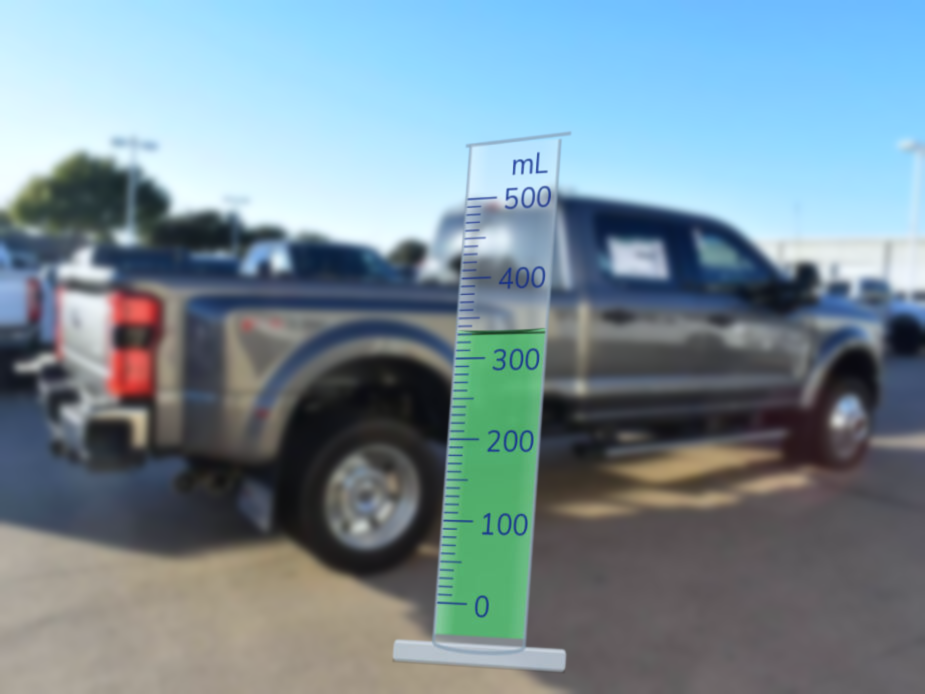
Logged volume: 330 (mL)
